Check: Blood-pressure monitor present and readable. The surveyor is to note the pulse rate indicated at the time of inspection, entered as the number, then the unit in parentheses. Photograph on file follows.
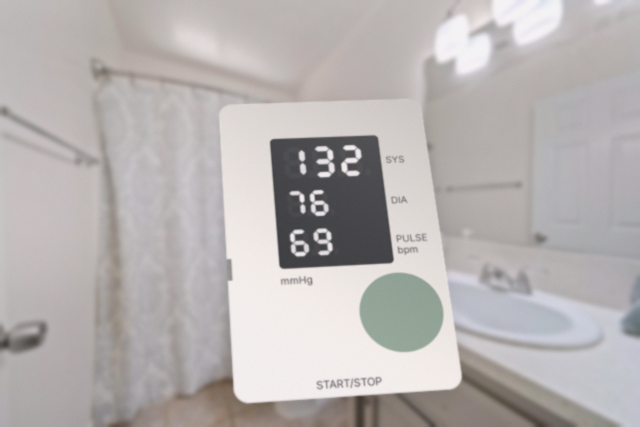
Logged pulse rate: 69 (bpm)
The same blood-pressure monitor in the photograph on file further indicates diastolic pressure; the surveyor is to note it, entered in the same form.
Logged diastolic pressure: 76 (mmHg)
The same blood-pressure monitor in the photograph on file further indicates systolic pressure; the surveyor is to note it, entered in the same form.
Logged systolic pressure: 132 (mmHg)
